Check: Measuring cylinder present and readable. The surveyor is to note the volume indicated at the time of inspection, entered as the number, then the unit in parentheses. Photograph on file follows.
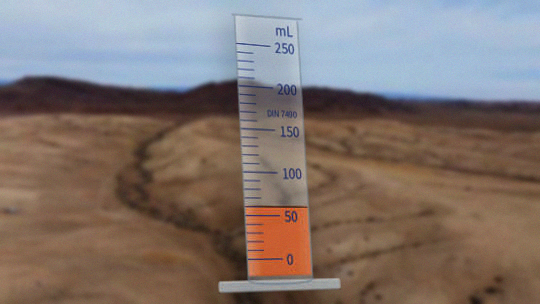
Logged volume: 60 (mL)
